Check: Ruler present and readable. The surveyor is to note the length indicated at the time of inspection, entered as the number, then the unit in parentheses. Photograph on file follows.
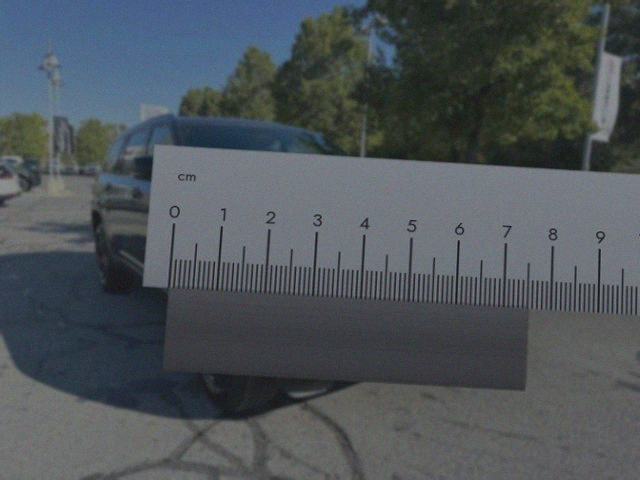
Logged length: 7.5 (cm)
